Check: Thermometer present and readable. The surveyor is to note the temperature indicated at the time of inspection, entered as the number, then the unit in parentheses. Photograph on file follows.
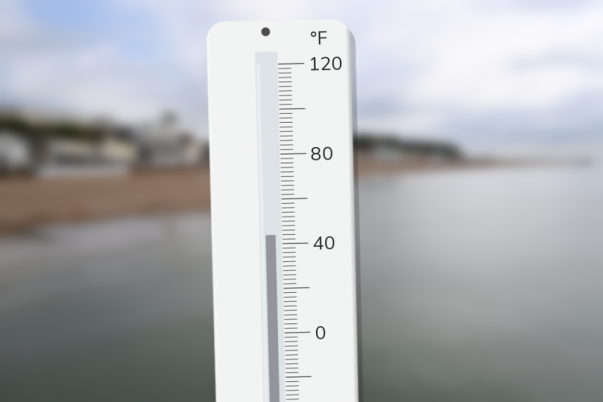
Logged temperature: 44 (°F)
